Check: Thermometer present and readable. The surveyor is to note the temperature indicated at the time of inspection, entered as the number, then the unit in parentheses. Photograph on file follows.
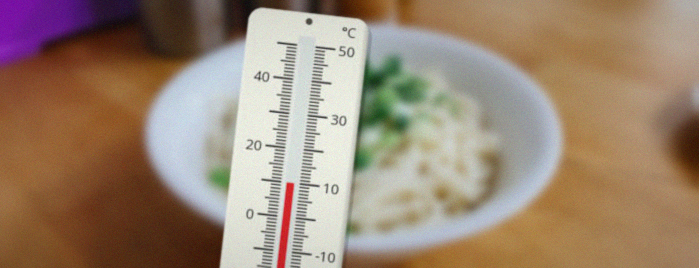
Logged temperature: 10 (°C)
